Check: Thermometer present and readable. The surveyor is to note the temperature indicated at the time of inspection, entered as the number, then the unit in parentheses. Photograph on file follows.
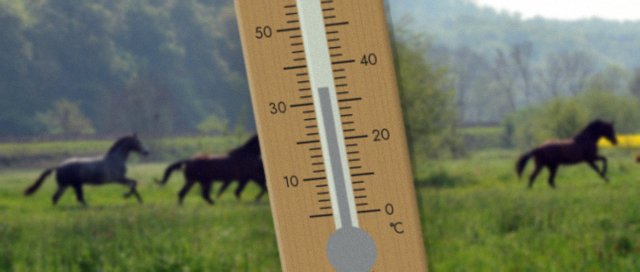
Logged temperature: 34 (°C)
